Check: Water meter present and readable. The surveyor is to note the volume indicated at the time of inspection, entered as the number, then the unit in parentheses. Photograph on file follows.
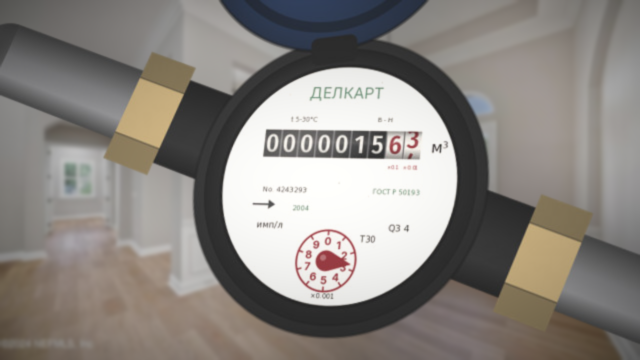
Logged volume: 15.632 (m³)
